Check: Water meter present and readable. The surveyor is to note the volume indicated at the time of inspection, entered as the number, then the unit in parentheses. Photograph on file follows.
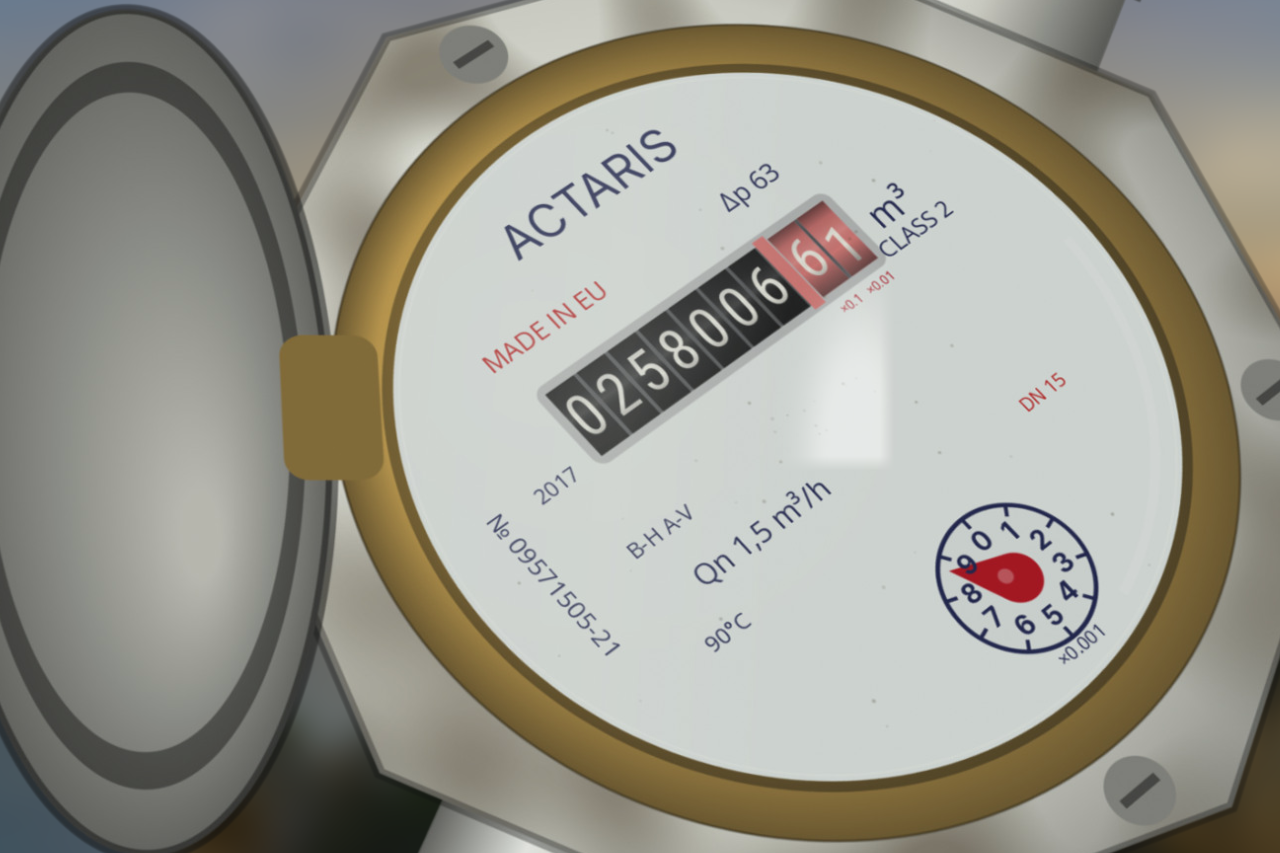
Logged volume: 258006.608 (m³)
